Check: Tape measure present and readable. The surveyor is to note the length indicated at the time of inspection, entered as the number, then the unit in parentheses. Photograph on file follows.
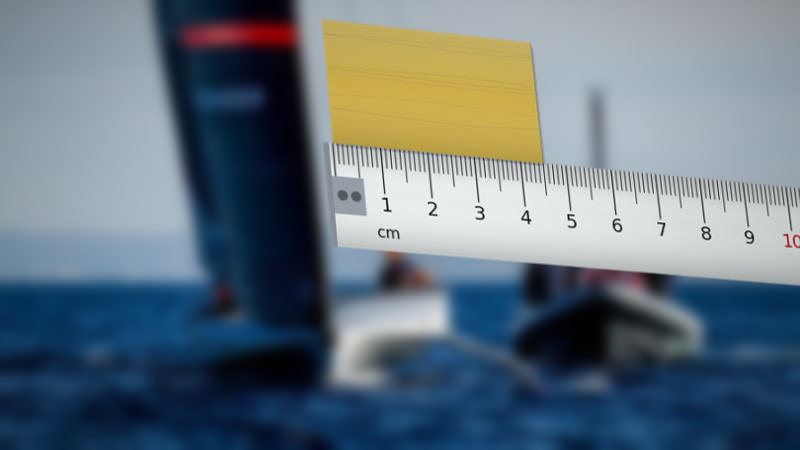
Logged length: 4.5 (cm)
